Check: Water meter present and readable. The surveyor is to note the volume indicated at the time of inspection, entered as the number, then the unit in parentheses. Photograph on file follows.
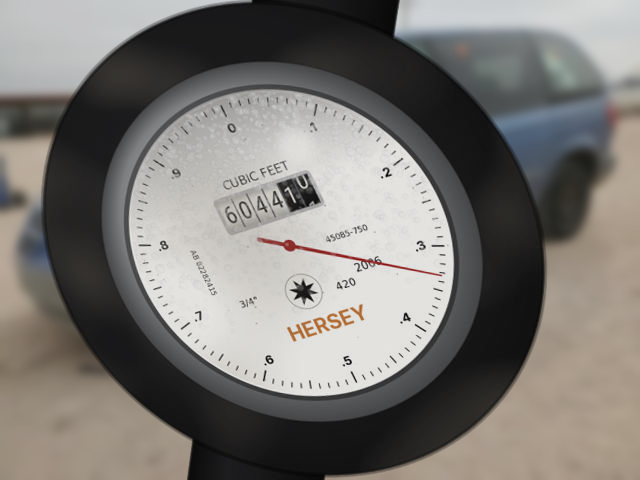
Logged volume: 604410.33 (ft³)
